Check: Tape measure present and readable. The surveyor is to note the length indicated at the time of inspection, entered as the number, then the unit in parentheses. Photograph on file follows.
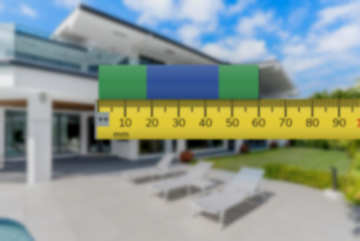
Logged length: 60 (mm)
